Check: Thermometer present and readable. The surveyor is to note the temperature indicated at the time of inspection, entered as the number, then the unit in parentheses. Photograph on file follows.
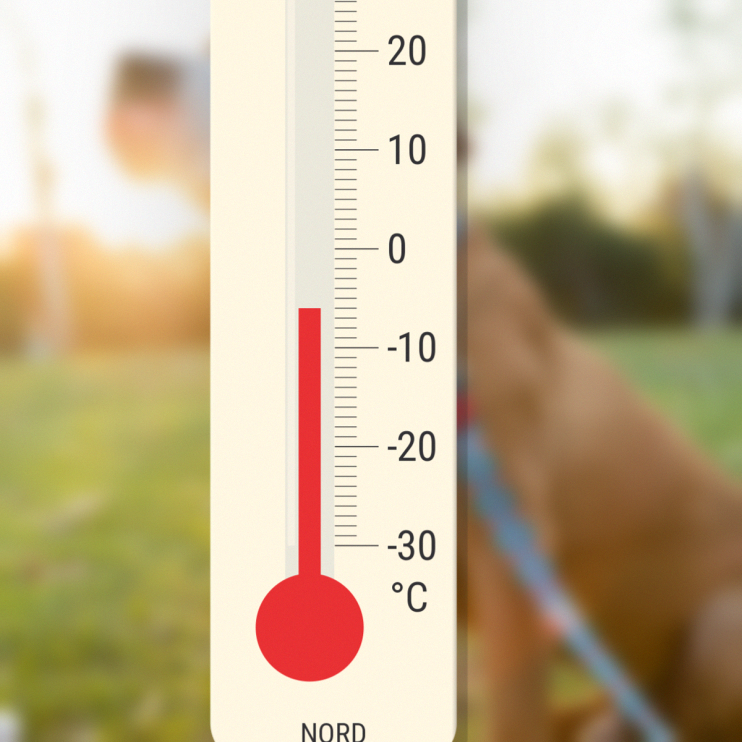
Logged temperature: -6 (°C)
